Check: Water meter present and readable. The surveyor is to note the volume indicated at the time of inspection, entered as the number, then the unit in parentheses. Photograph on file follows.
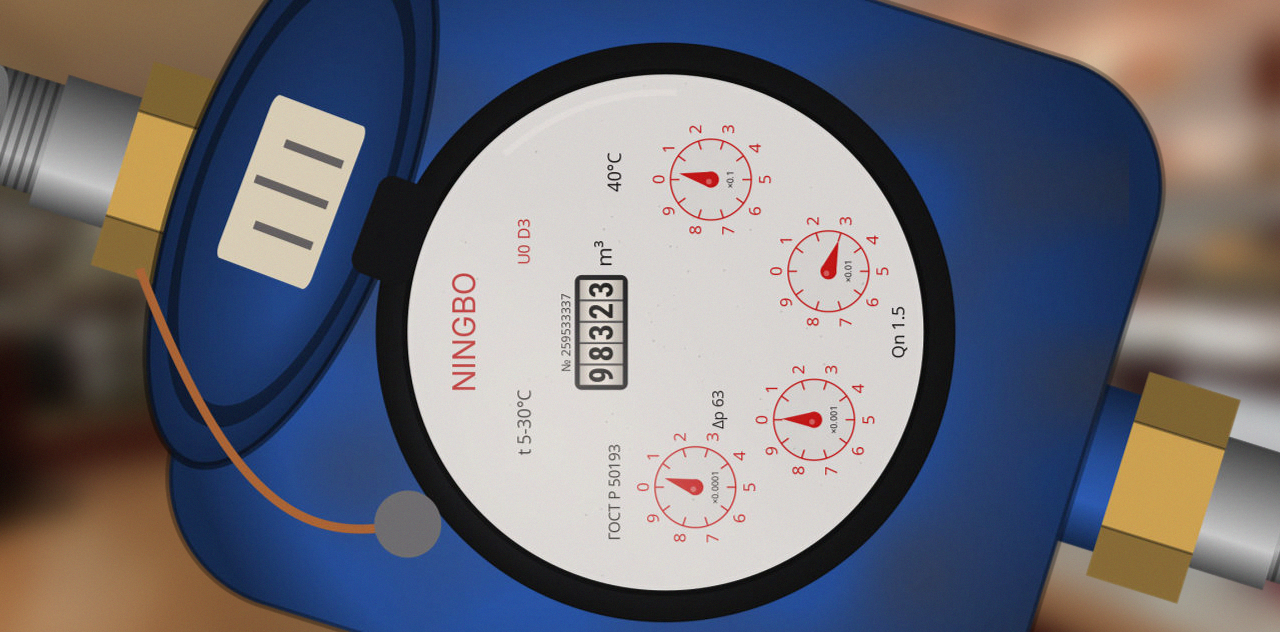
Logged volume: 98323.0300 (m³)
